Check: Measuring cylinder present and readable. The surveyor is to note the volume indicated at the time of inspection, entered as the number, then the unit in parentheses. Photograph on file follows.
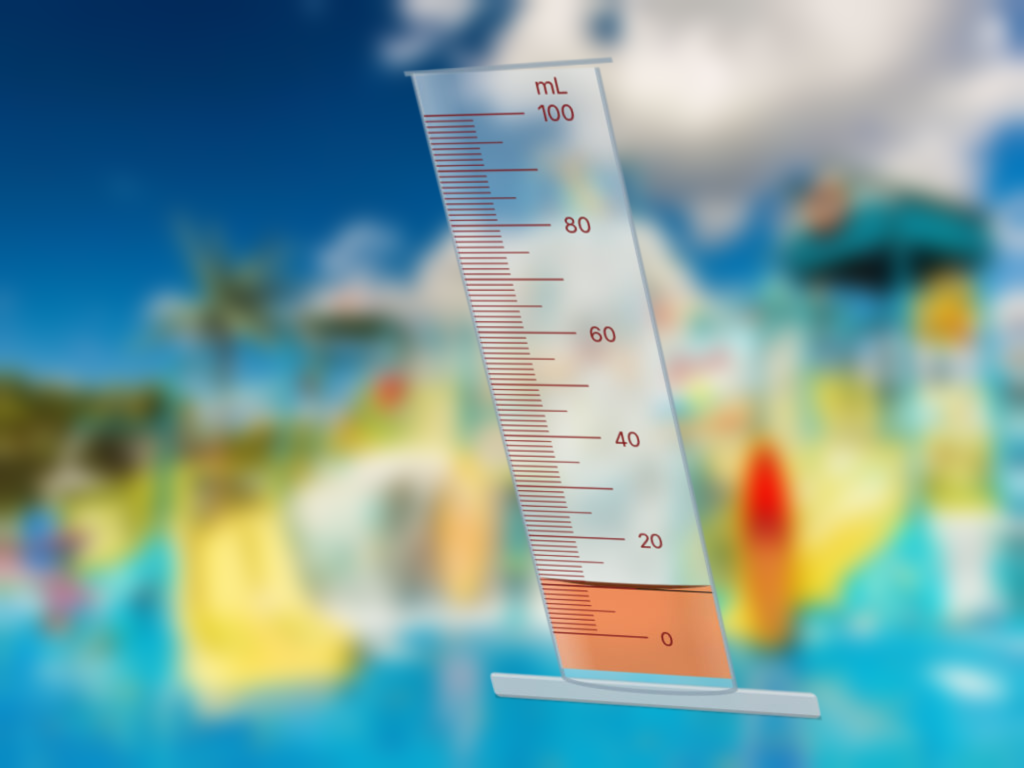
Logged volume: 10 (mL)
